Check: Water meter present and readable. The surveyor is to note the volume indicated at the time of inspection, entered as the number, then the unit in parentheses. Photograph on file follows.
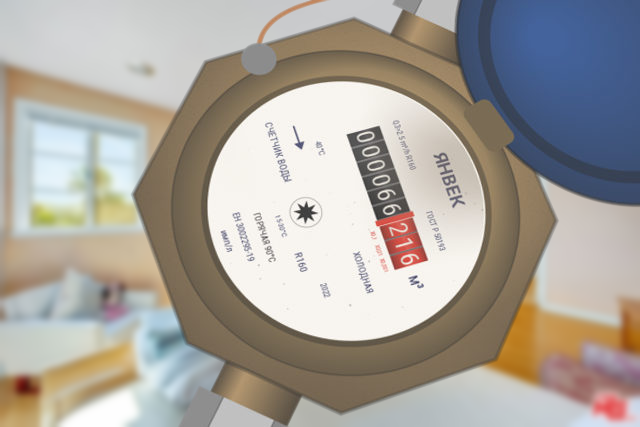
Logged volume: 66.216 (m³)
